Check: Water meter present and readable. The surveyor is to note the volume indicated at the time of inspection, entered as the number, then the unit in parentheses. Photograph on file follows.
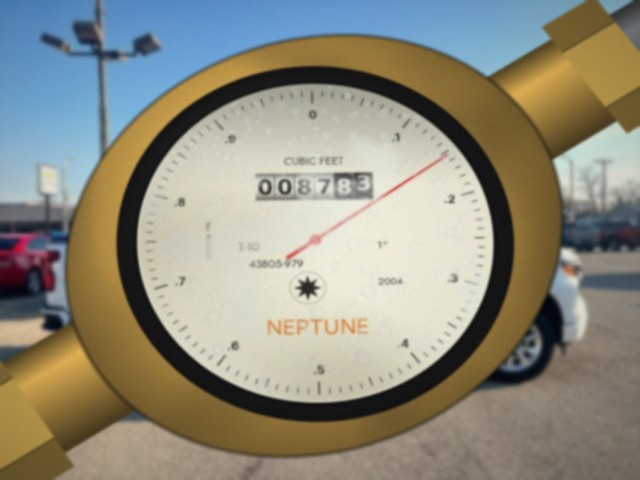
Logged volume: 8783.15 (ft³)
